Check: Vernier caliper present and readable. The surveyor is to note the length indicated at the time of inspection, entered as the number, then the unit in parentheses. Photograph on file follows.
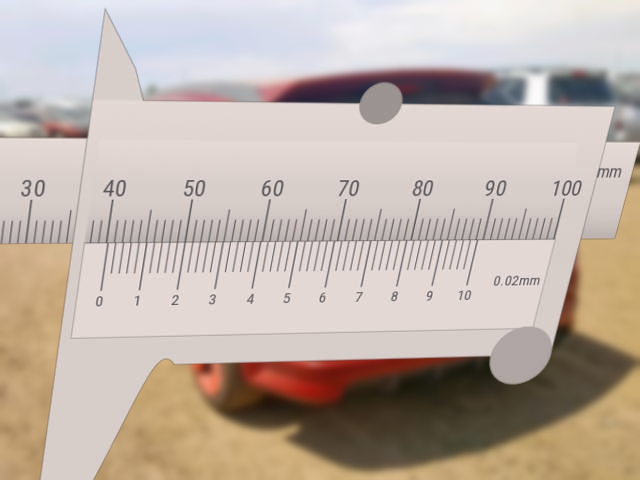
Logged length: 40.2 (mm)
